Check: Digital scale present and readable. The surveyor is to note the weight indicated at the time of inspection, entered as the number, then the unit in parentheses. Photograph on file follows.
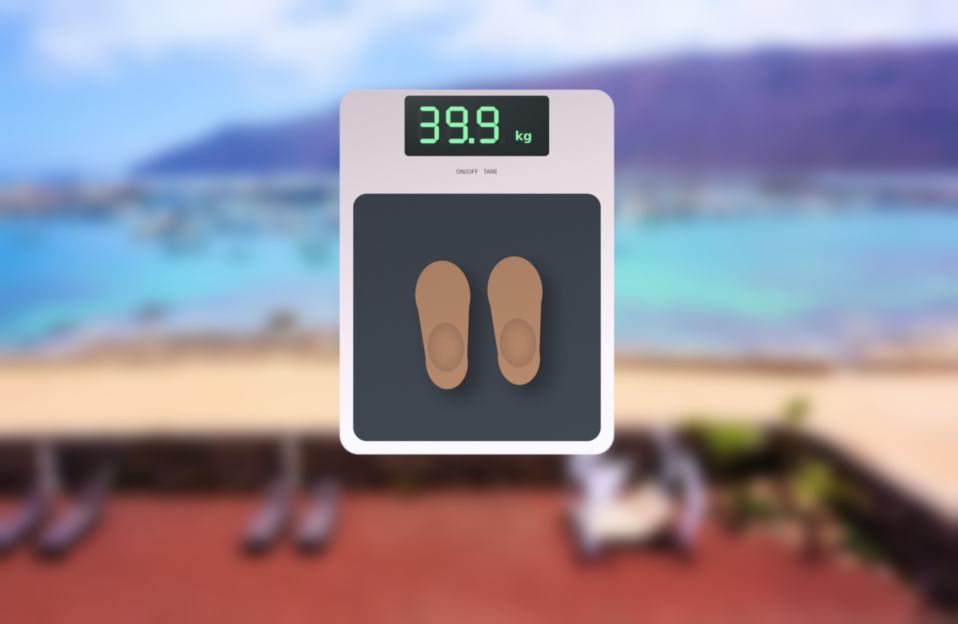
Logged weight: 39.9 (kg)
